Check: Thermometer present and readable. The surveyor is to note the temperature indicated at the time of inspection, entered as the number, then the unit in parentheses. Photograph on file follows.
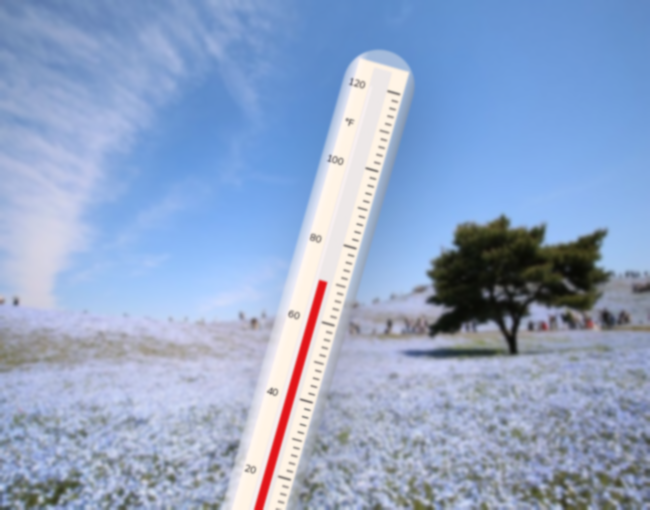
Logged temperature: 70 (°F)
